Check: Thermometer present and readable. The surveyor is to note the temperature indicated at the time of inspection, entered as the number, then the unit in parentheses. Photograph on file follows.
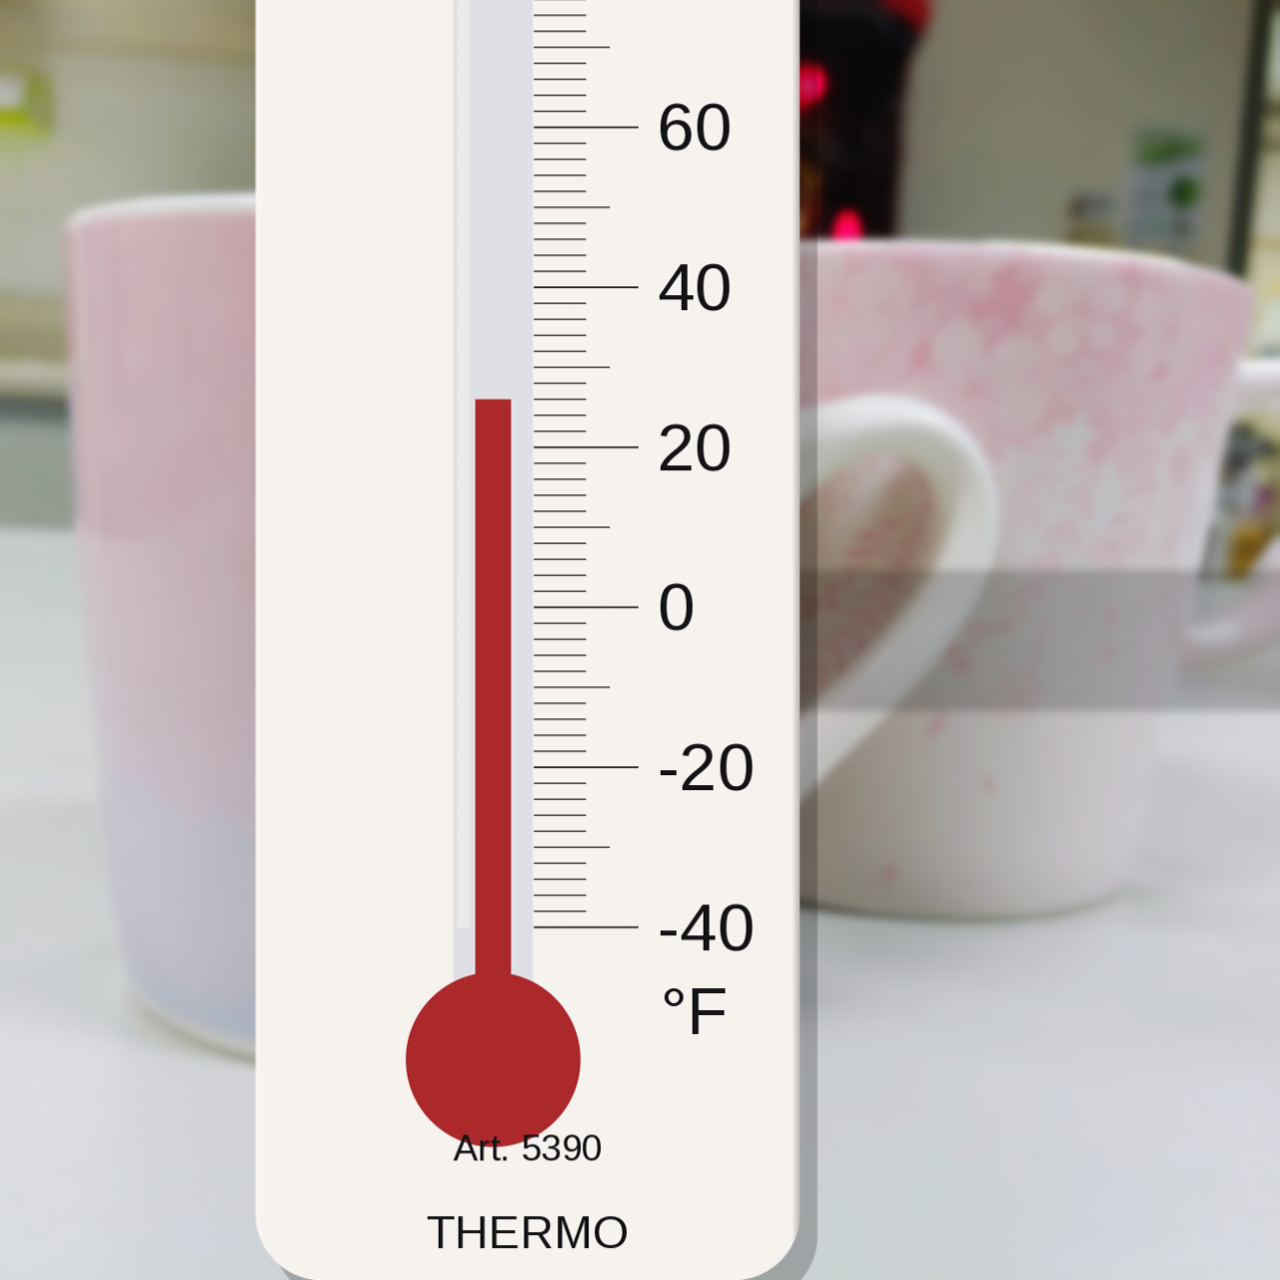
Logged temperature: 26 (°F)
